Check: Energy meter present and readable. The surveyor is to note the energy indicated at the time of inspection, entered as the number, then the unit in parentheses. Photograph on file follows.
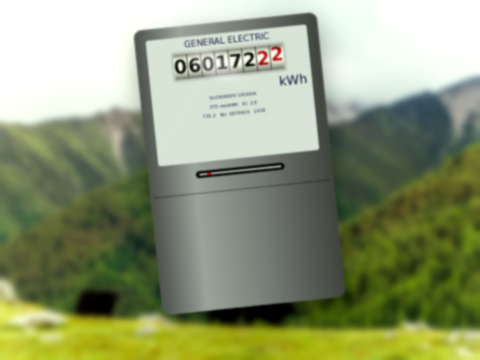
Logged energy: 60172.22 (kWh)
